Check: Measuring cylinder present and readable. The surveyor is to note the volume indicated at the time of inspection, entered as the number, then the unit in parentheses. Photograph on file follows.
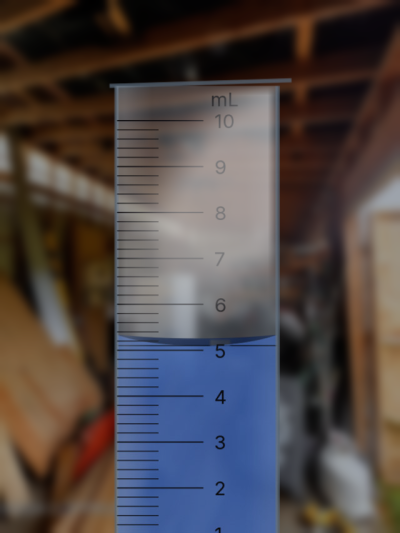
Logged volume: 5.1 (mL)
